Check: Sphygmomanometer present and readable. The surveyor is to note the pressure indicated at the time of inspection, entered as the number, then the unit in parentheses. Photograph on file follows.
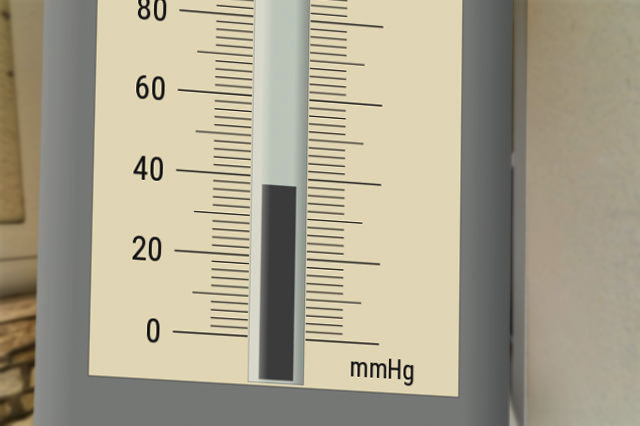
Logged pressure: 38 (mmHg)
